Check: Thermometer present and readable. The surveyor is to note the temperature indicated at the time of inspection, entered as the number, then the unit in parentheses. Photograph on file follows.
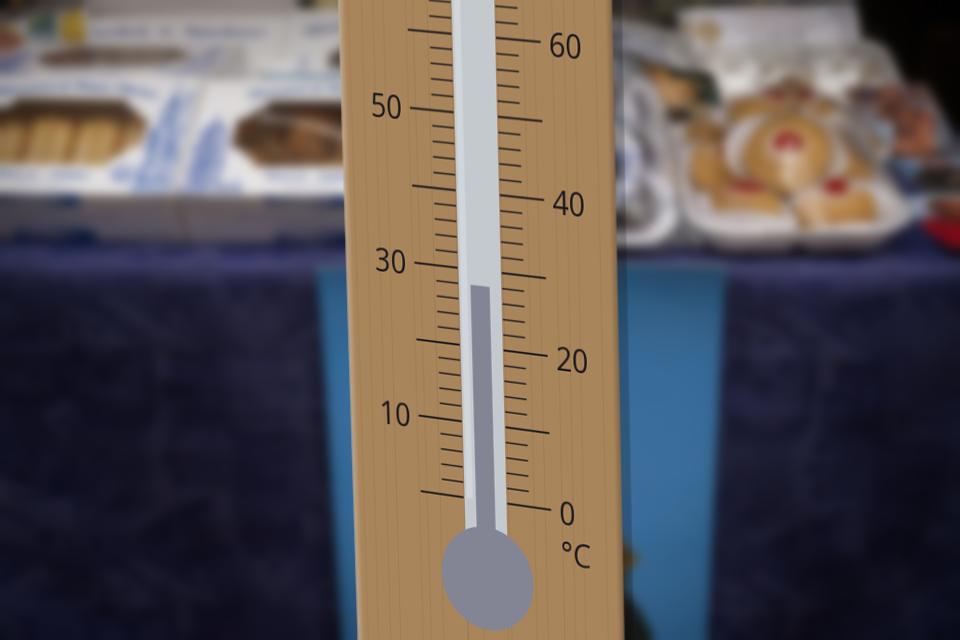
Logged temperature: 28 (°C)
